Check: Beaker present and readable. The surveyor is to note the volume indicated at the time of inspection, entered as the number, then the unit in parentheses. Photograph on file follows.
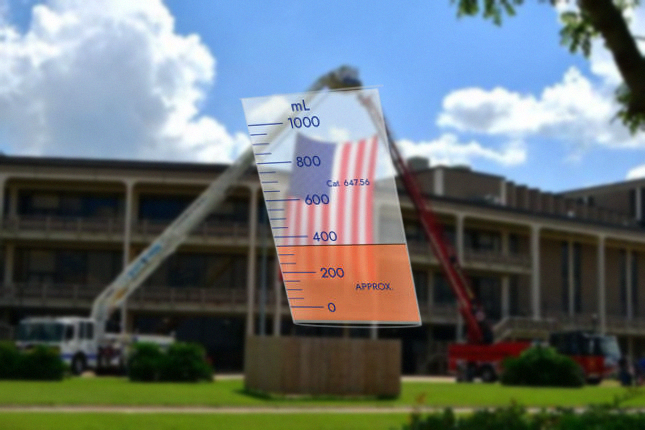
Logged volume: 350 (mL)
